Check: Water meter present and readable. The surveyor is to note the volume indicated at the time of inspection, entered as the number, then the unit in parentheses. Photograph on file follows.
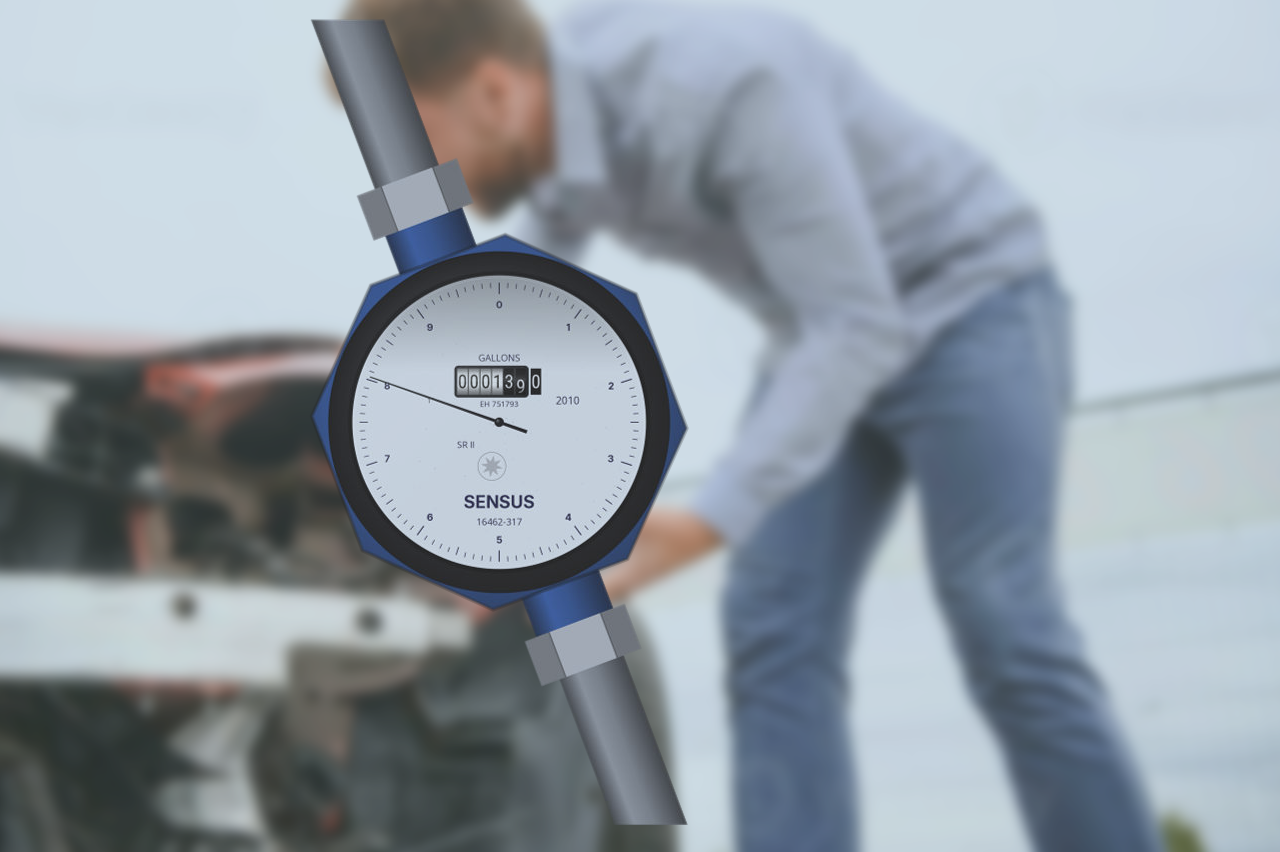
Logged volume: 1388.0 (gal)
